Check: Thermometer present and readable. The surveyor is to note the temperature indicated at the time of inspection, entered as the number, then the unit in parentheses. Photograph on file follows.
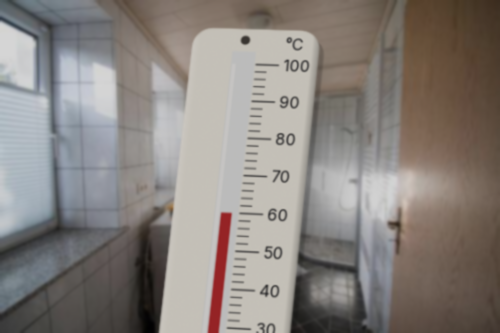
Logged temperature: 60 (°C)
